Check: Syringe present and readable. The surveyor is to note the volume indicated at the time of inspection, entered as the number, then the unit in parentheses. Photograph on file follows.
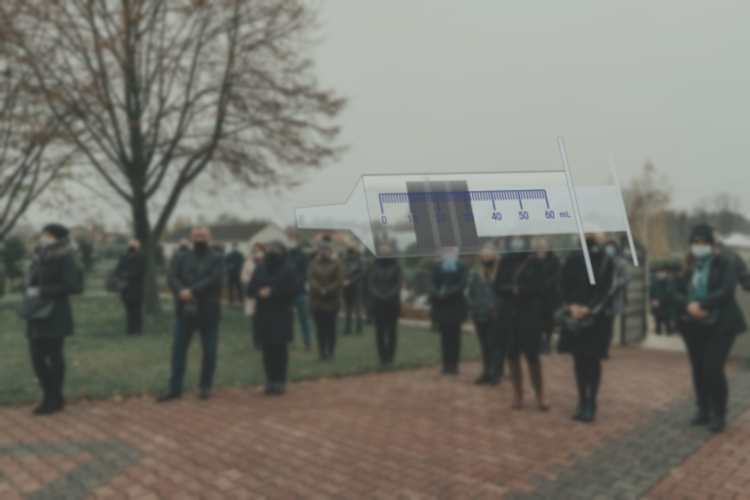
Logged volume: 10 (mL)
